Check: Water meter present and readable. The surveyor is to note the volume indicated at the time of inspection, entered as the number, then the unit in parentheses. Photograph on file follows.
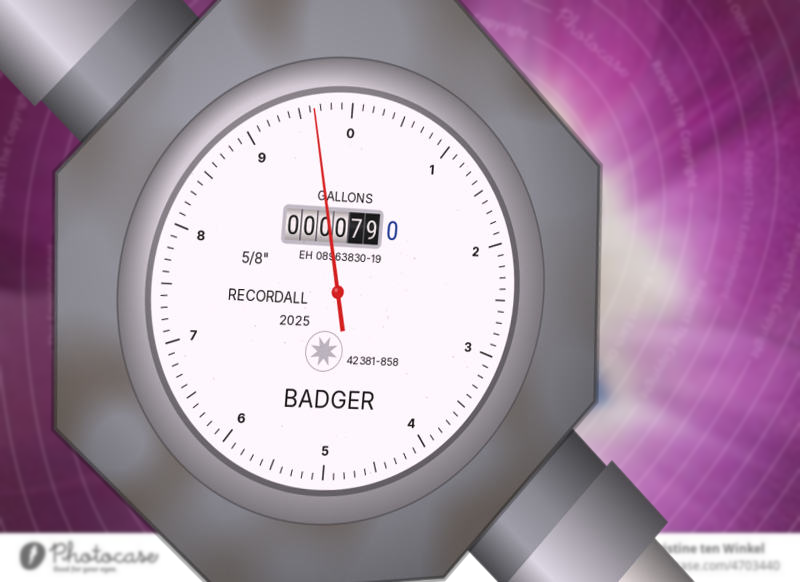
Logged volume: 789.6 (gal)
